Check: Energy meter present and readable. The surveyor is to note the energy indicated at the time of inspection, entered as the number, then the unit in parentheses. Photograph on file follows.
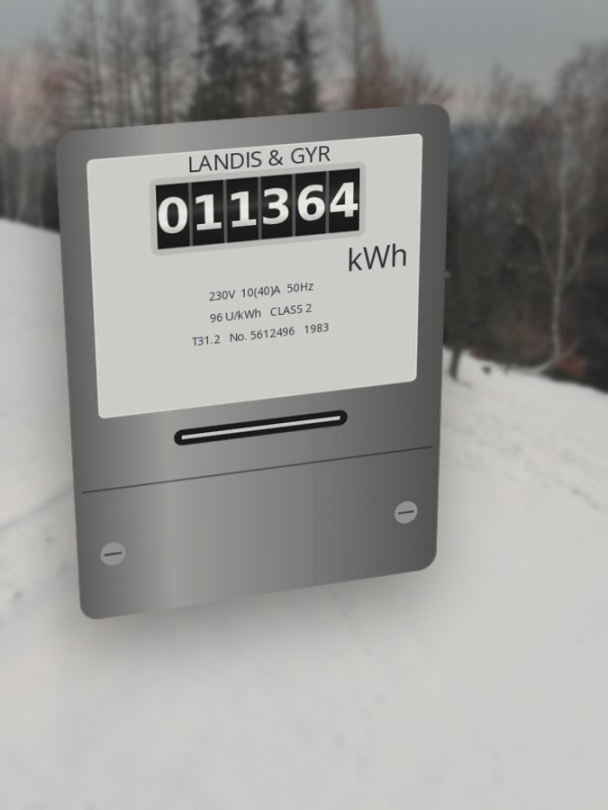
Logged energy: 11364 (kWh)
